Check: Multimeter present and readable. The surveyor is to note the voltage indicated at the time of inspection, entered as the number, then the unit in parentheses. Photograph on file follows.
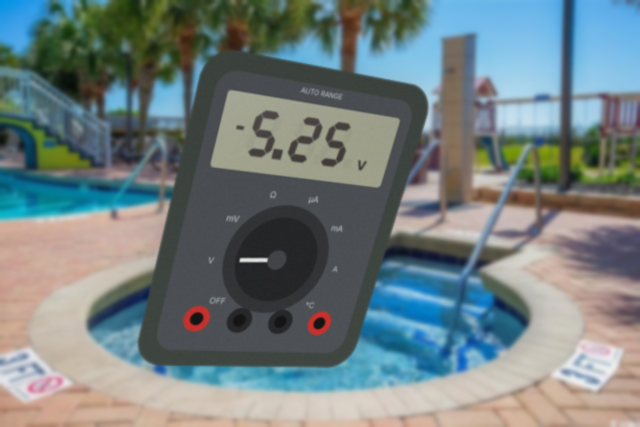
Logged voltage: -5.25 (V)
